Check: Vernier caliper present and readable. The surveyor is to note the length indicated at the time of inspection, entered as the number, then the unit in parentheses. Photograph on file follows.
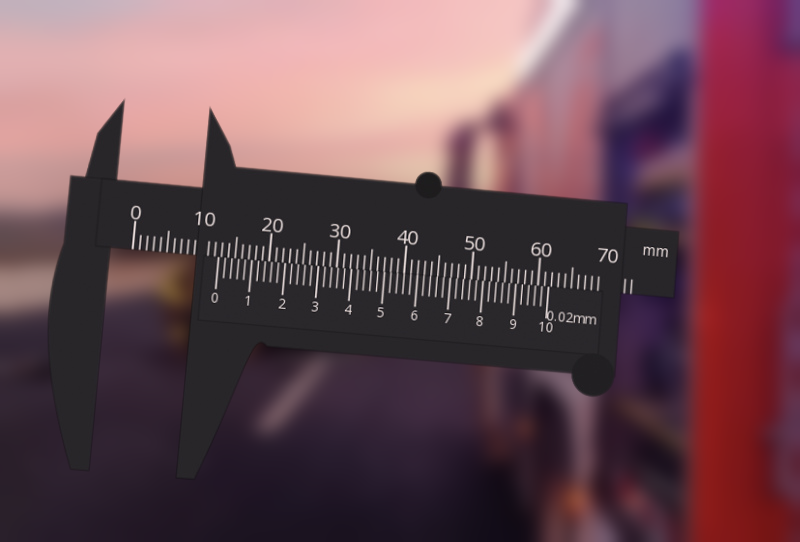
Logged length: 12.6 (mm)
